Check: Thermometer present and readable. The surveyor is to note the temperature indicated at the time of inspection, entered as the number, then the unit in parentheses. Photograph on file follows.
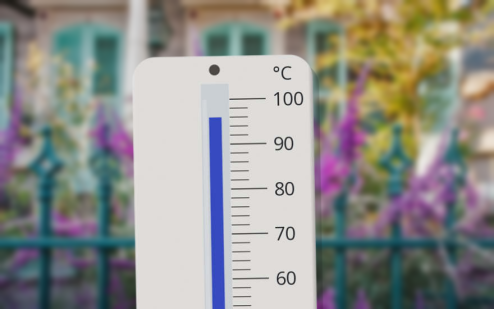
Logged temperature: 96 (°C)
